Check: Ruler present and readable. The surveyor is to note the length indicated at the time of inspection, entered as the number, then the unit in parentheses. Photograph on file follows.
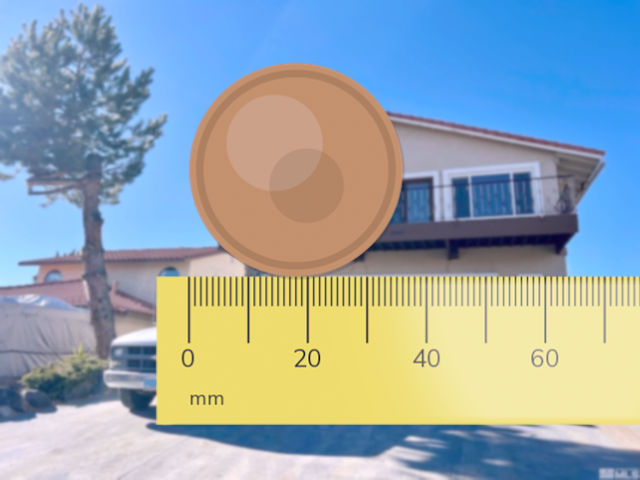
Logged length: 36 (mm)
